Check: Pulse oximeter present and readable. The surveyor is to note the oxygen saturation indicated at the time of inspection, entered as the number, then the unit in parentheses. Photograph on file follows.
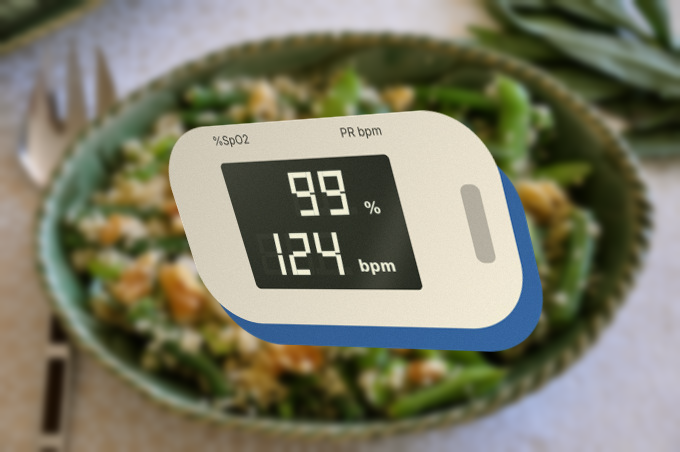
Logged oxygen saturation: 99 (%)
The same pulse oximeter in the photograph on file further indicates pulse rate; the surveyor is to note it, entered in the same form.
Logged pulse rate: 124 (bpm)
